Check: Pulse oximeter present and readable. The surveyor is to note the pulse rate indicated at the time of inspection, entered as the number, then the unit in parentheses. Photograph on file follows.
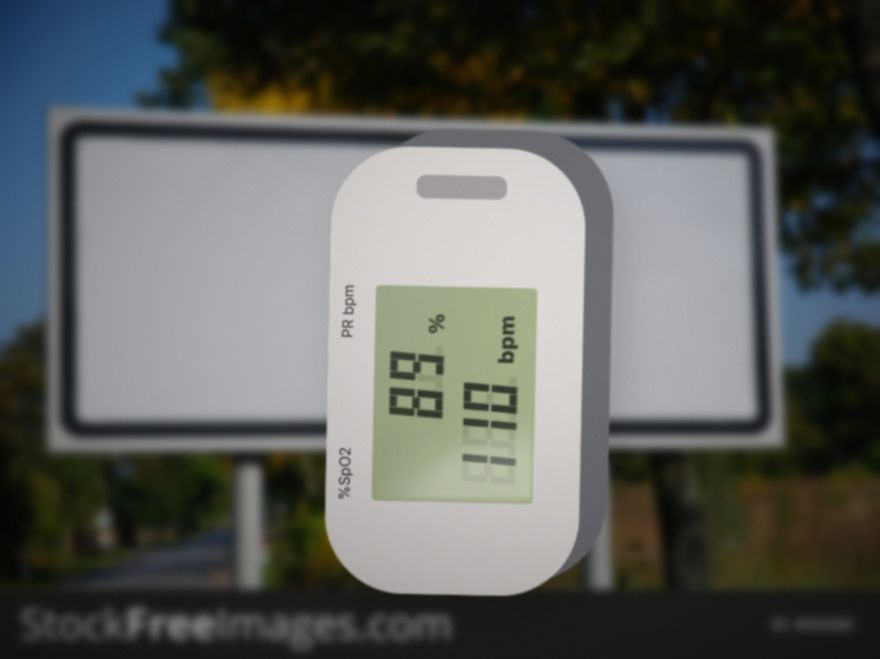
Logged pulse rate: 110 (bpm)
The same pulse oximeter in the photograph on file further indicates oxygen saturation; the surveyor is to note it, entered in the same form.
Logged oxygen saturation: 89 (%)
